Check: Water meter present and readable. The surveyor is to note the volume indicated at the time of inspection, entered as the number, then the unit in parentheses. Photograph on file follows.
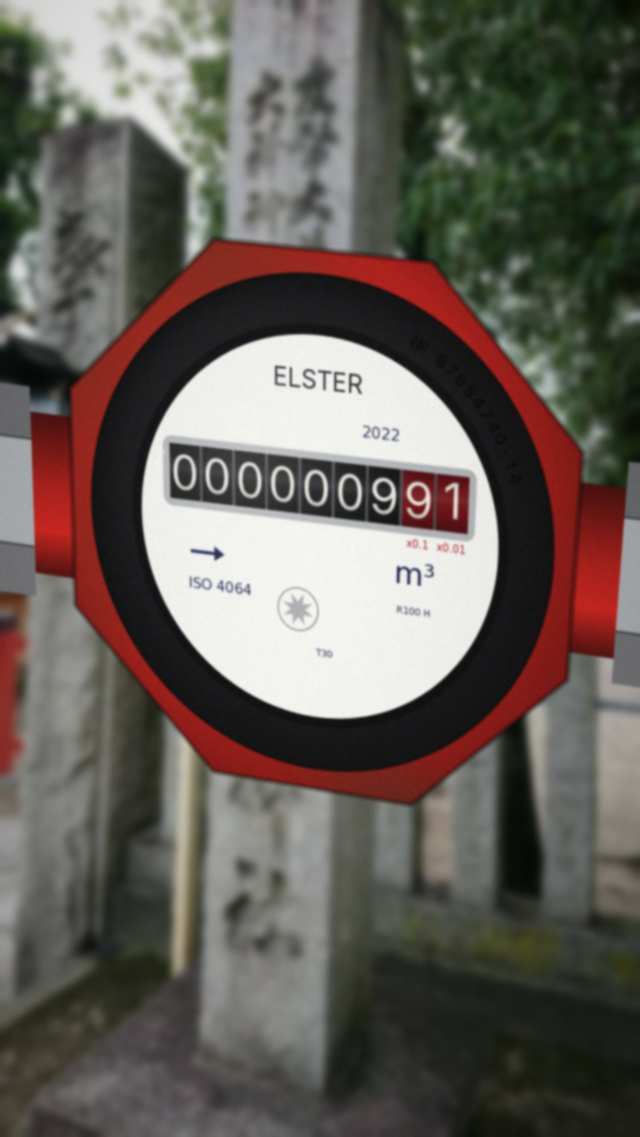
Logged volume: 9.91 (m³)
